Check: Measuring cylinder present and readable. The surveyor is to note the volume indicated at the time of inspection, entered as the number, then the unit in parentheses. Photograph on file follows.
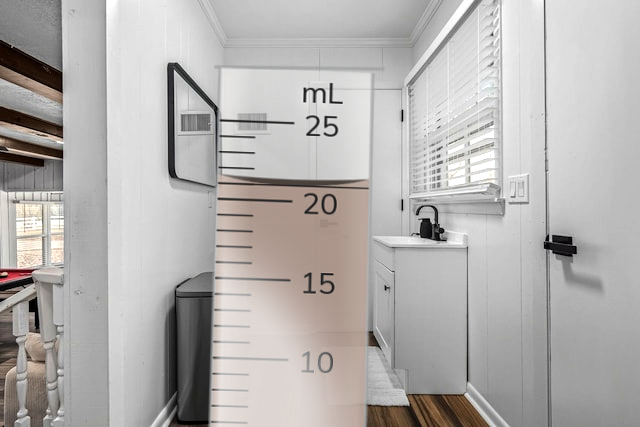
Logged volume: 21 (mL)
